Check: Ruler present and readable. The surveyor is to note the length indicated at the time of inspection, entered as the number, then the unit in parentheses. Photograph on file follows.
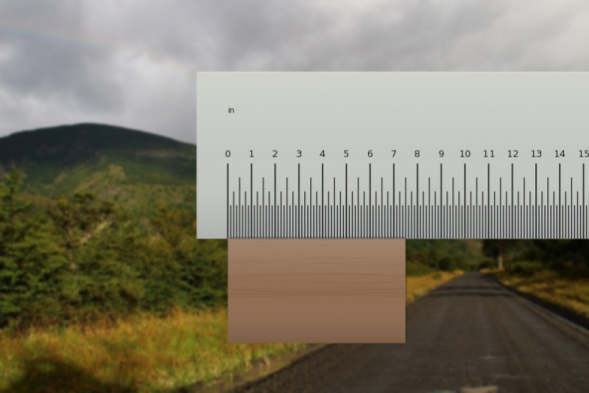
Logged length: 7.5 (in)
